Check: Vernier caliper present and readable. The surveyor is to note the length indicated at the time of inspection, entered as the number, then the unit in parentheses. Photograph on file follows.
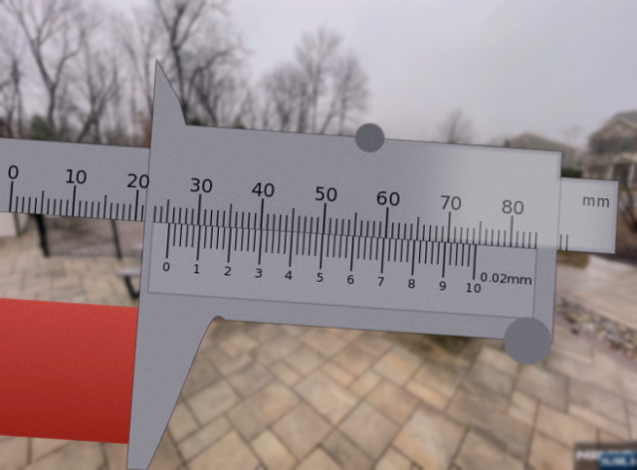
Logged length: 25.4 (mm)
